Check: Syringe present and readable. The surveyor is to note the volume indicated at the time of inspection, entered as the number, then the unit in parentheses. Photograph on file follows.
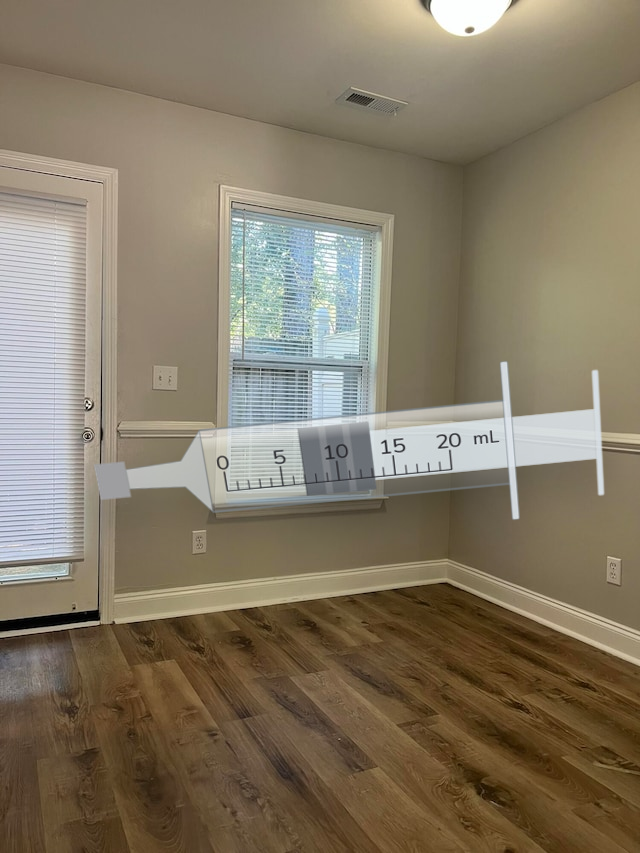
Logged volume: 7 (mL)
